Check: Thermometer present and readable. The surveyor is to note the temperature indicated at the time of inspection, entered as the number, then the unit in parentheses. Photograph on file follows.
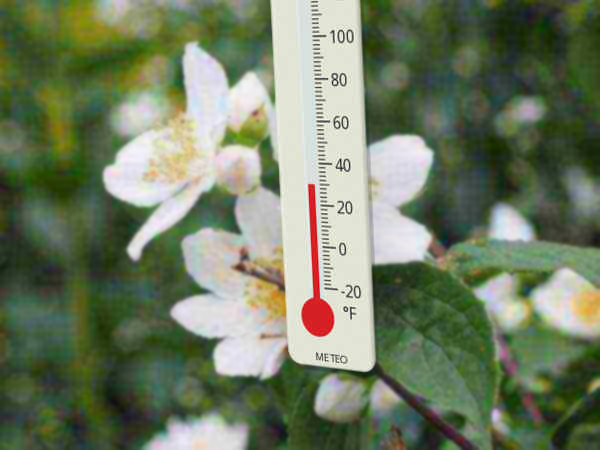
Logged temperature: 30 (°F)
